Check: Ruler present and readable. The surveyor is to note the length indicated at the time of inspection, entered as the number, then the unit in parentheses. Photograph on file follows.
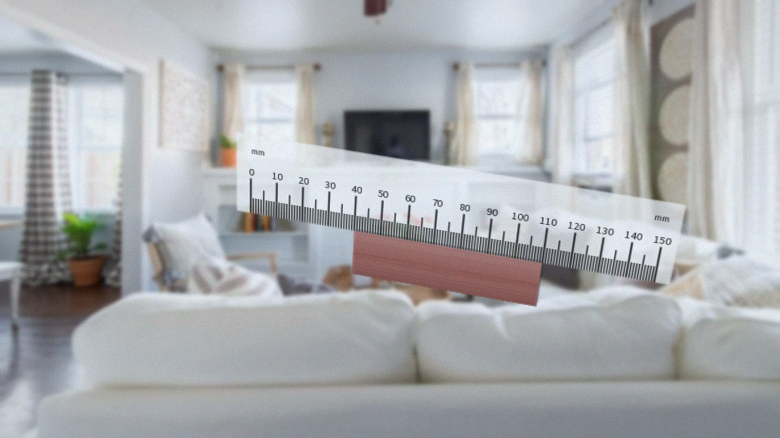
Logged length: 70 (mm)
